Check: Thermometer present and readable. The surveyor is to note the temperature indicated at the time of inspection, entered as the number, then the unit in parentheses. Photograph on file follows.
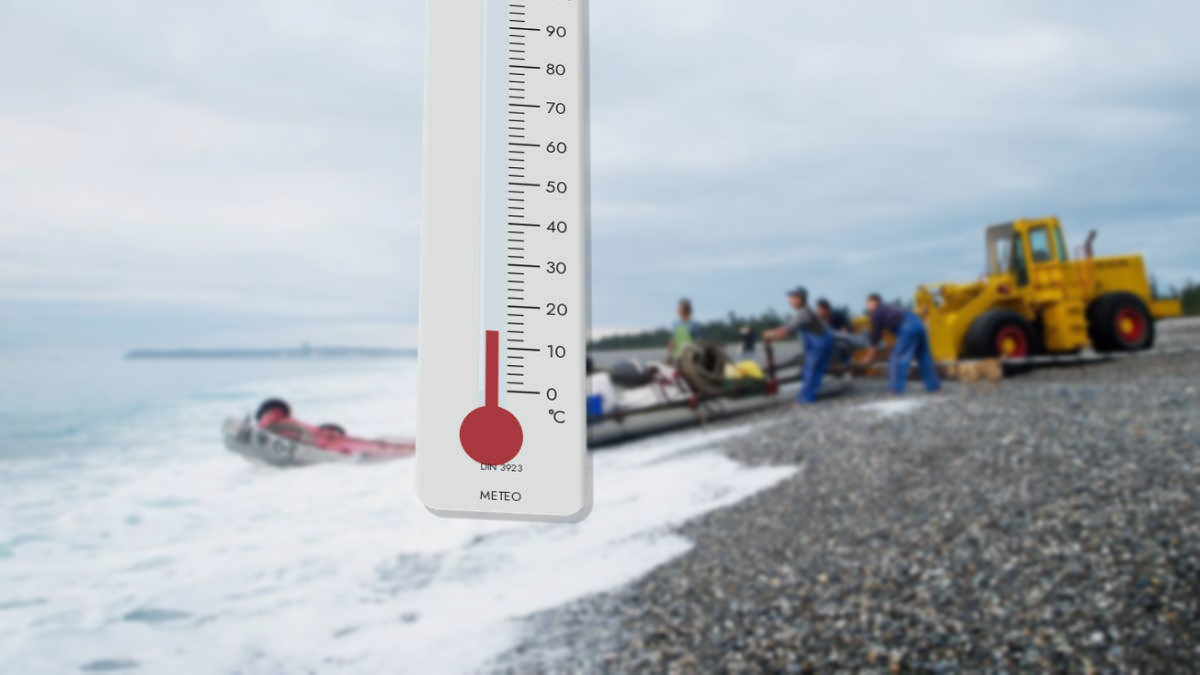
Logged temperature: 14 (°C)
